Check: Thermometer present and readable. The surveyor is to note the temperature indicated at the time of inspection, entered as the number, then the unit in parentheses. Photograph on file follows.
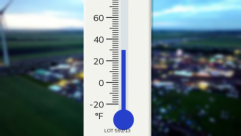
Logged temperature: 30 (°F)
